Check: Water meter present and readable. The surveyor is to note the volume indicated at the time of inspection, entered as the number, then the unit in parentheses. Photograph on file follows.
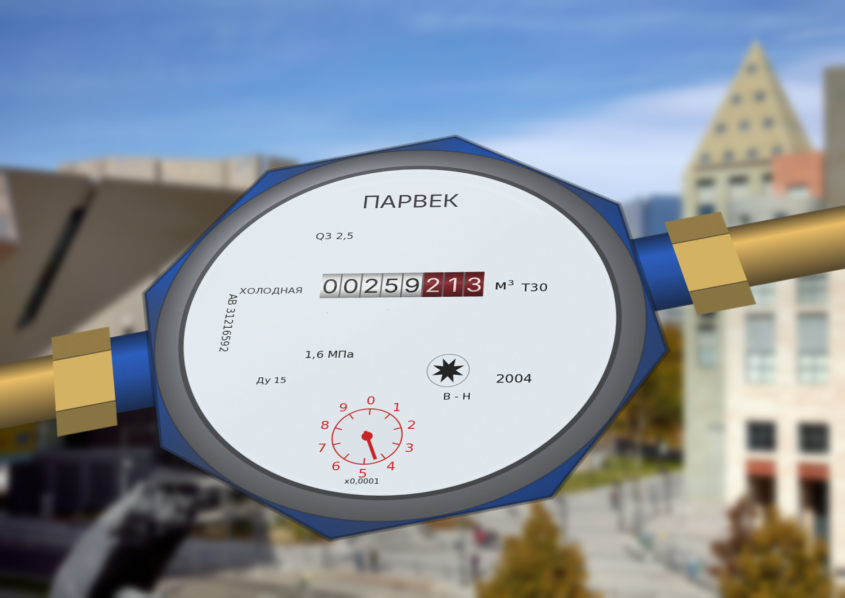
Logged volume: 259.2134 (m³)
